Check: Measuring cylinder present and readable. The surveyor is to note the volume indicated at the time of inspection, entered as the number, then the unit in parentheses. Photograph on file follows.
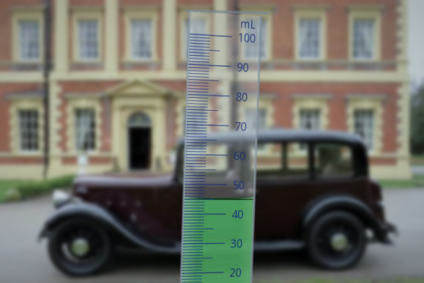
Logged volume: 45 (mL)
